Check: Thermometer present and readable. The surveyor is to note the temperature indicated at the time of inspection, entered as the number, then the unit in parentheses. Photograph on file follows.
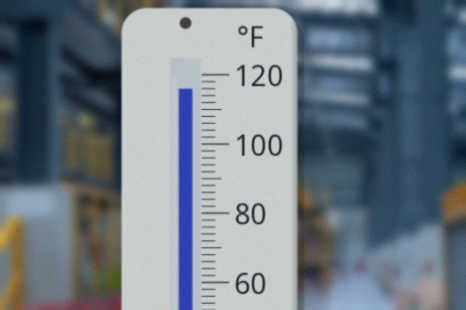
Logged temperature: 116 (°F)
